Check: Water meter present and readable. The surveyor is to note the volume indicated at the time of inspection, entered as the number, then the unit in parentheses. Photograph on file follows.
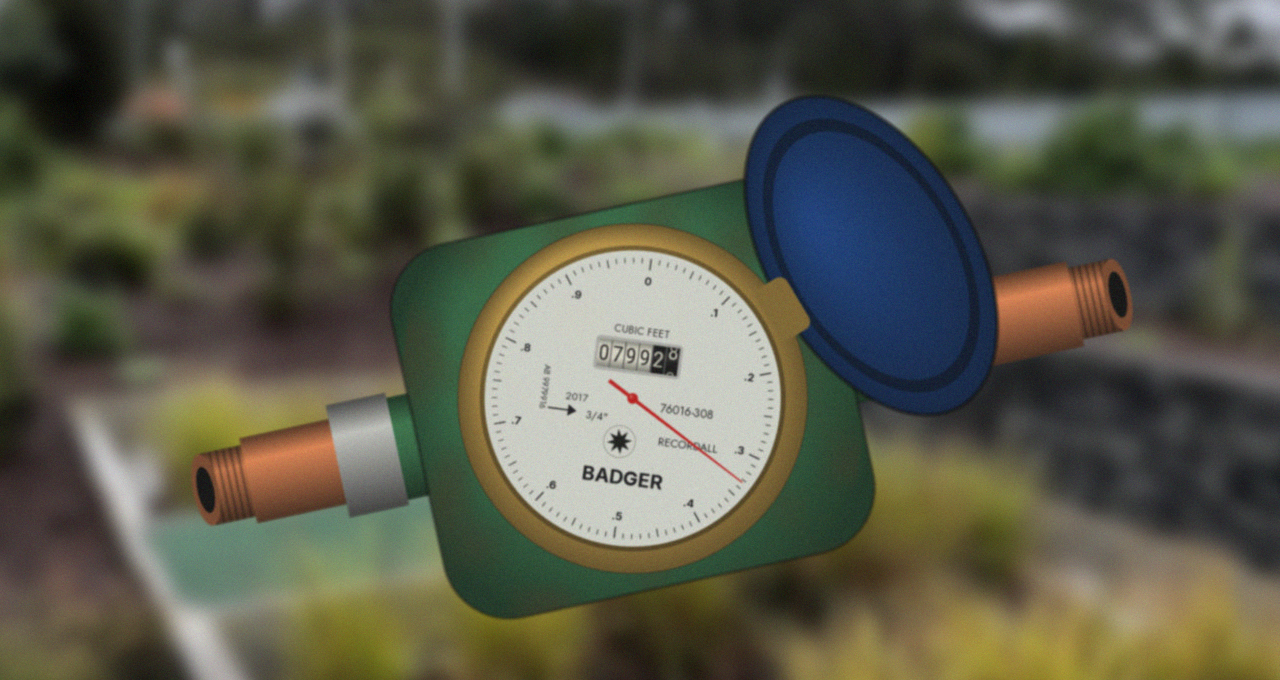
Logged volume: 79928.33 (ft³)
